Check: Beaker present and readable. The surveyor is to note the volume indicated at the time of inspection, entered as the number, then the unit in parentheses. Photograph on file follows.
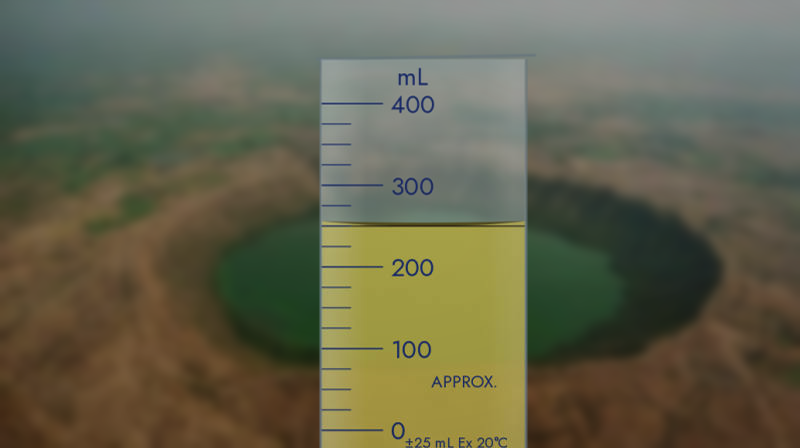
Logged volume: 250 (mL)
